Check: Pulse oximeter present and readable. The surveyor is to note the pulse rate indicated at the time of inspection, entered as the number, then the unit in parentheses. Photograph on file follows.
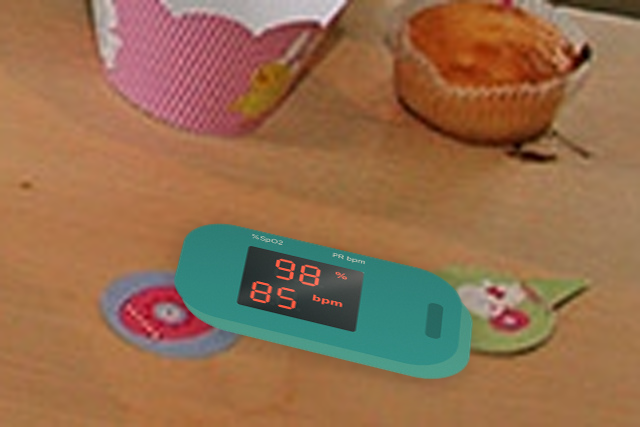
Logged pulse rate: 85 (bpm)
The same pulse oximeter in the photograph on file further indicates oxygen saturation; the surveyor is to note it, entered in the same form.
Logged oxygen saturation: 98 (%)
